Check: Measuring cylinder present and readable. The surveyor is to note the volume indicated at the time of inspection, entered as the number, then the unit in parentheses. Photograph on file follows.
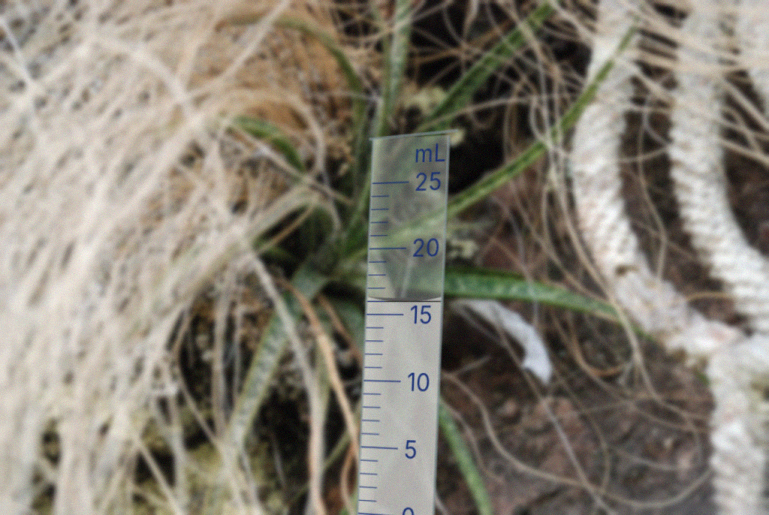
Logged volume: 16 (mL)
